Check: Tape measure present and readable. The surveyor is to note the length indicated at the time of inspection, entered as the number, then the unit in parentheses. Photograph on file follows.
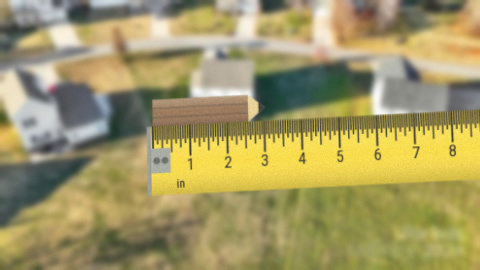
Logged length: 3 (in)
